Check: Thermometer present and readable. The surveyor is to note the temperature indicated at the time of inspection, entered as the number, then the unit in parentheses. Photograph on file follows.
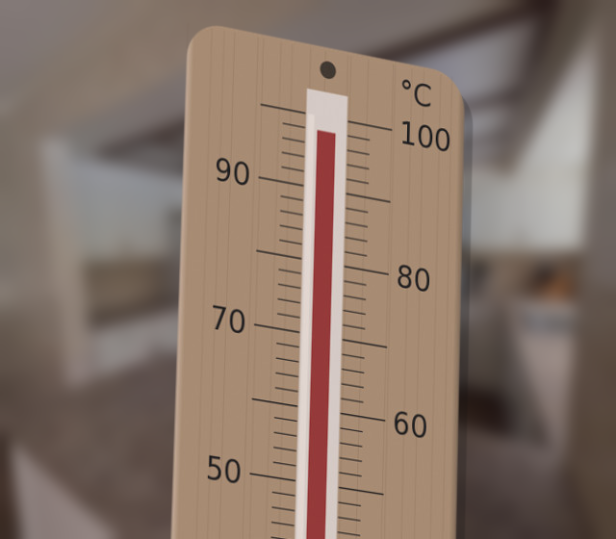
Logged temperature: 98 (°C)
